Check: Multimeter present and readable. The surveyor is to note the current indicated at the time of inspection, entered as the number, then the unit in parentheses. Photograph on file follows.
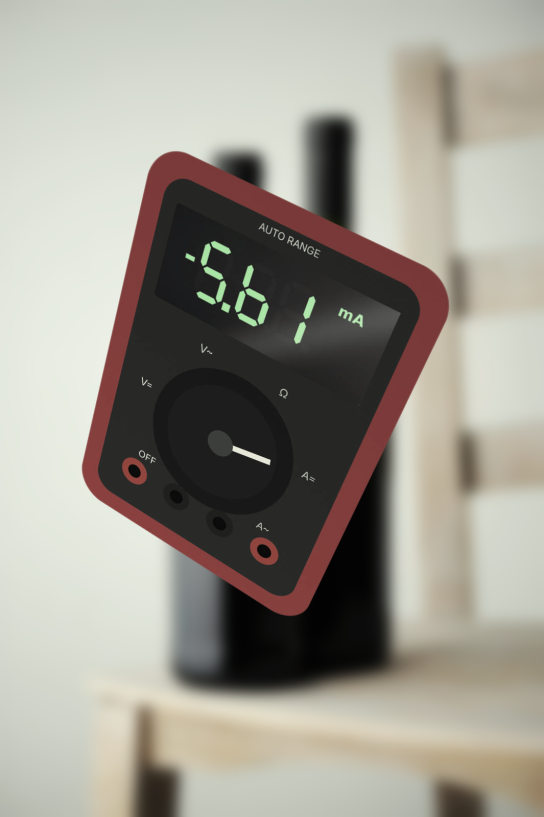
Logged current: -5.61 (mA)
